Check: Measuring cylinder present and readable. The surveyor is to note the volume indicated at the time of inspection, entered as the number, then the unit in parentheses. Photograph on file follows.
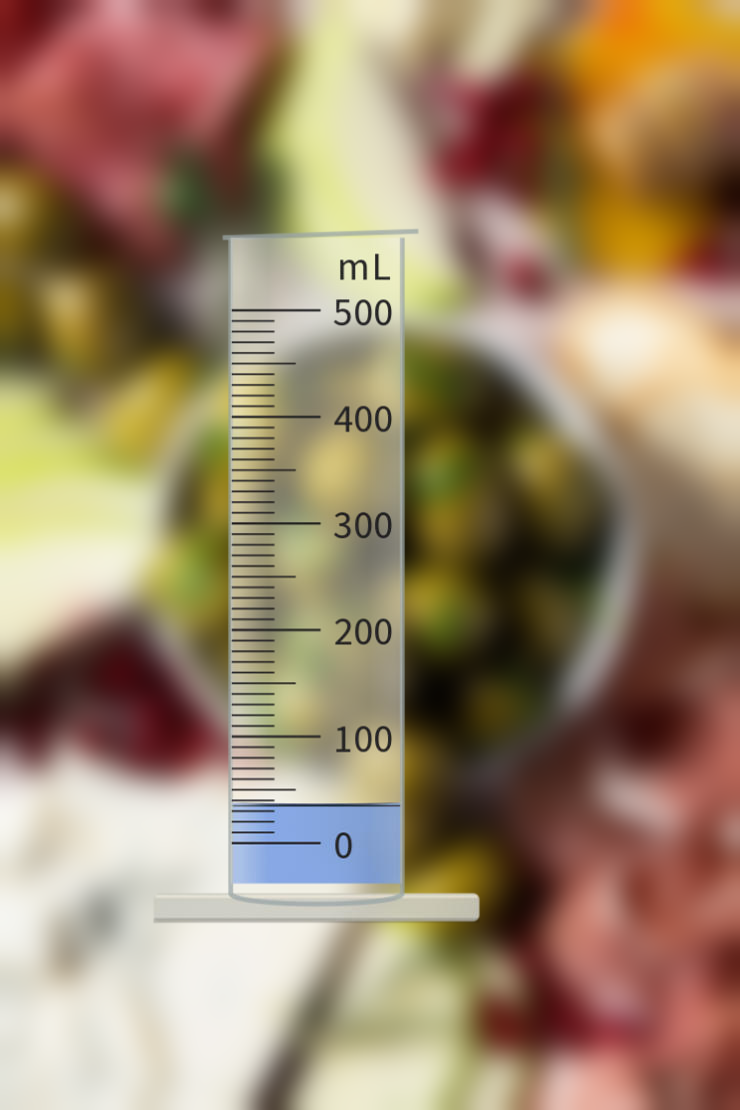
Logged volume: 35 (mL)
